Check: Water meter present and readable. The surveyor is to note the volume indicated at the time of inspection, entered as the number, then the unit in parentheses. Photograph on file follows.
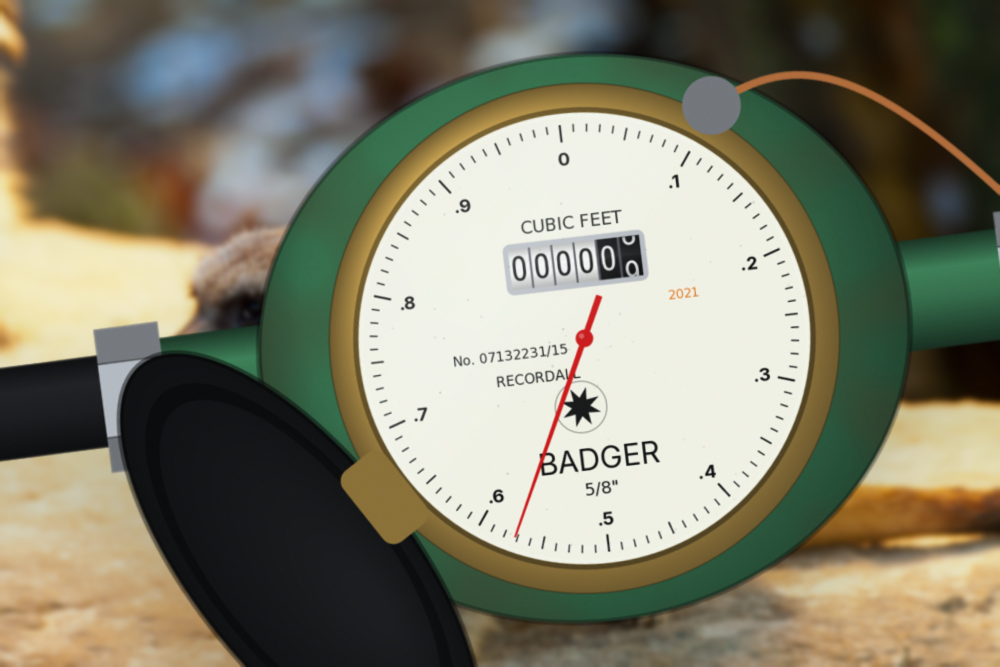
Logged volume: 8.57 (ft³)
